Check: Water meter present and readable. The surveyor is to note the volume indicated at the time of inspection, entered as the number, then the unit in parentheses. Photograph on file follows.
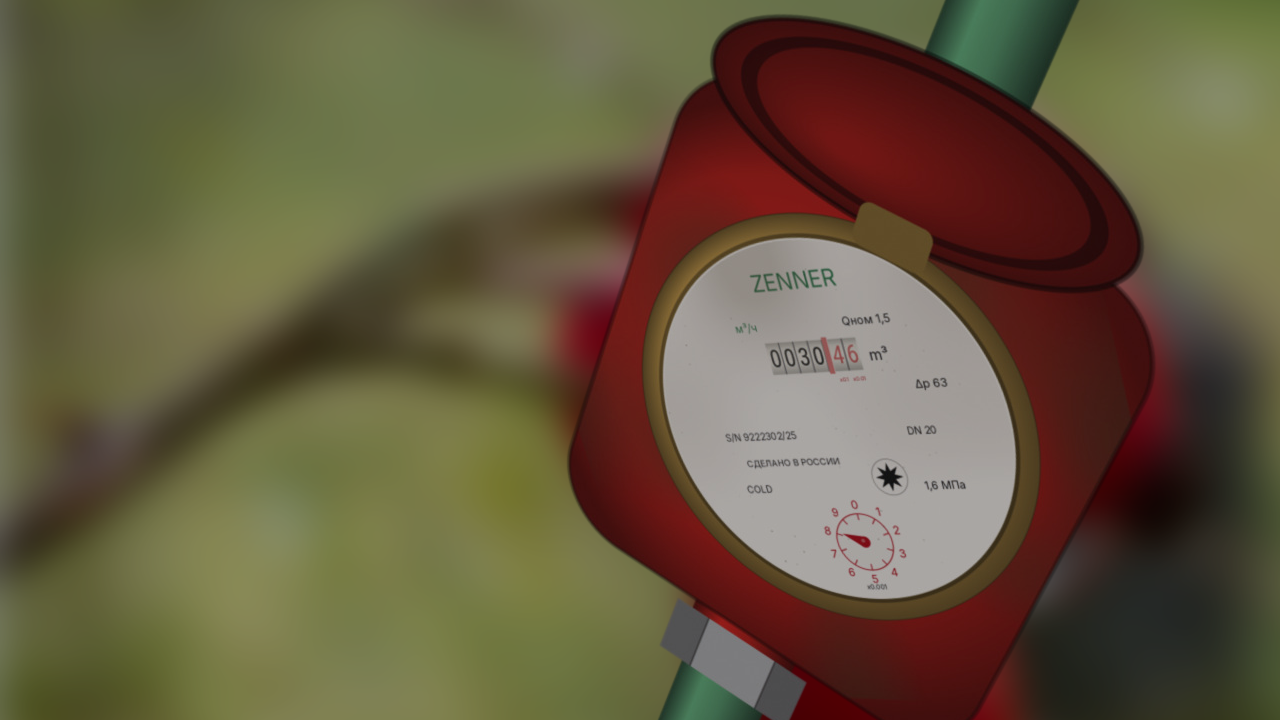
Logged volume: 30.468 (m³)
